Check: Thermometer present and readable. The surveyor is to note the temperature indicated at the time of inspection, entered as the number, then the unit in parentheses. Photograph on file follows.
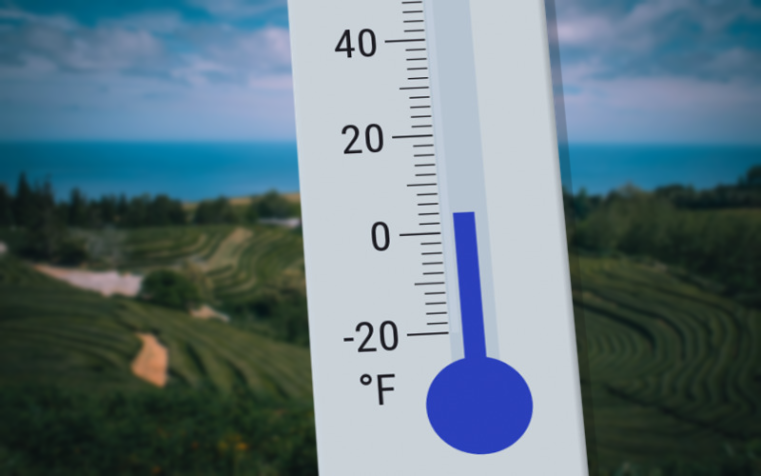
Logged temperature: 4 (°F)
